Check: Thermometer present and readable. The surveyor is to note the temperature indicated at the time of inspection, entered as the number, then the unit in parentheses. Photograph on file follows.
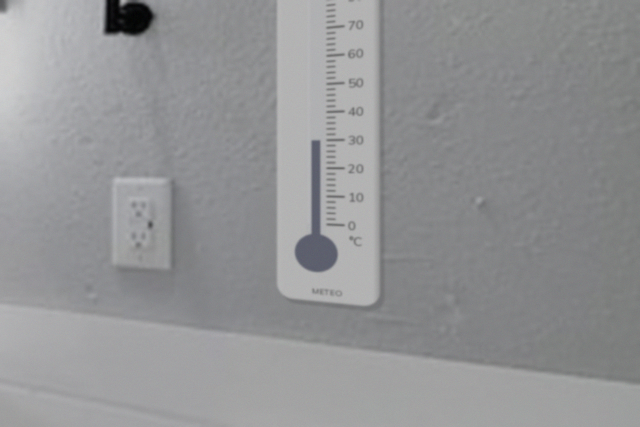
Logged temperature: 30 (°C)
